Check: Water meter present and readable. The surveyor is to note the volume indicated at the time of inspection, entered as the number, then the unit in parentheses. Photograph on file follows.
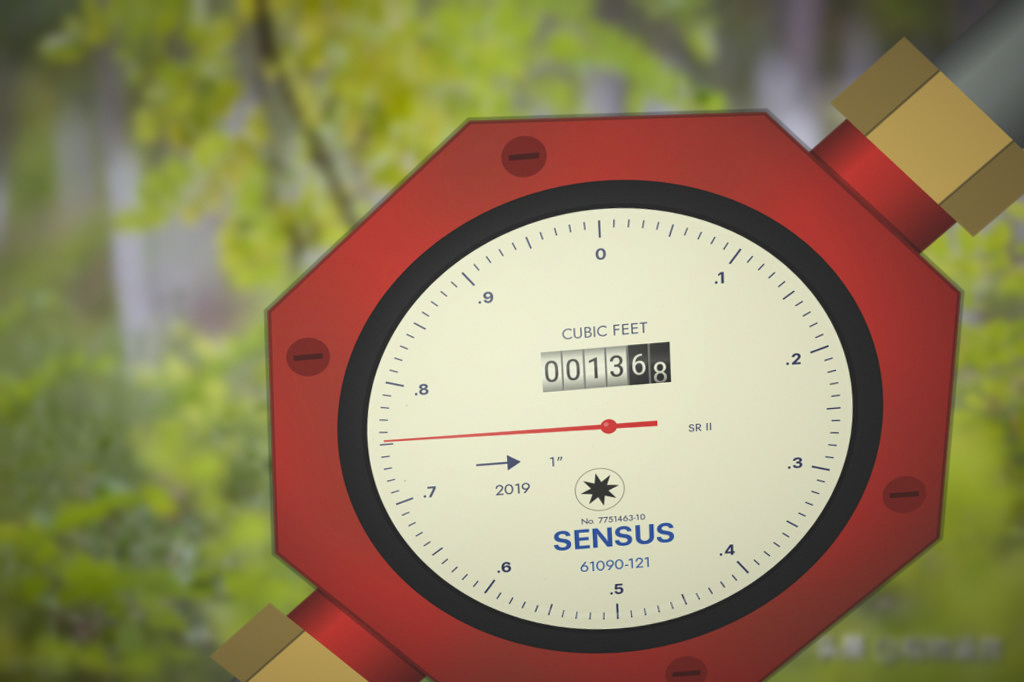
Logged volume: 1367.75 (ft³)
